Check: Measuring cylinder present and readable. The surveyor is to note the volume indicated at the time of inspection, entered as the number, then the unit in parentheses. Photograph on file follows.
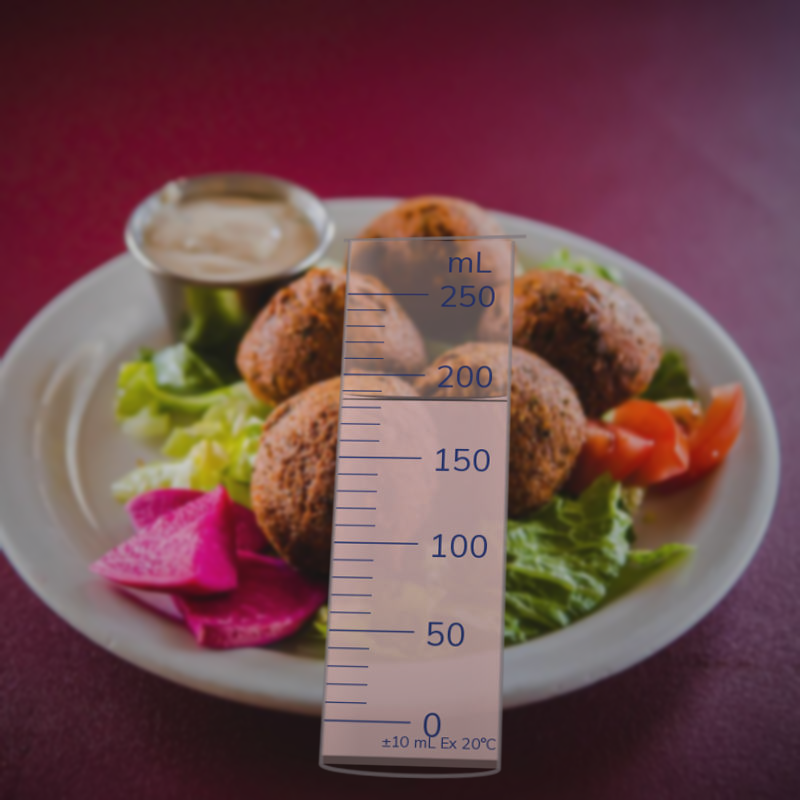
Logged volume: 185 (mL)
